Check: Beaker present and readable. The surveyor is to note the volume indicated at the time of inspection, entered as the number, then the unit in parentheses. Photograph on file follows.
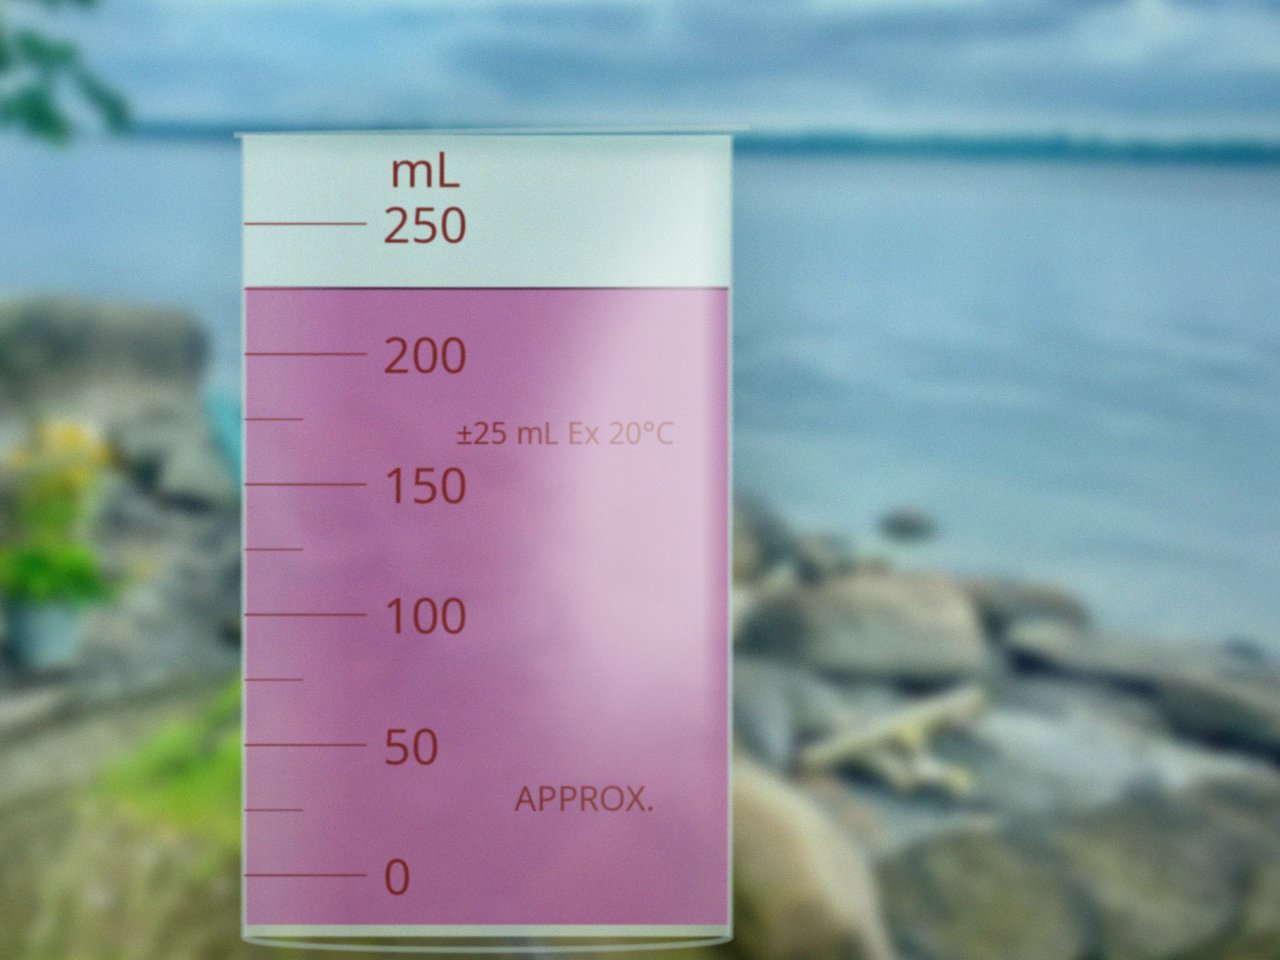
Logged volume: 225 (mL)
